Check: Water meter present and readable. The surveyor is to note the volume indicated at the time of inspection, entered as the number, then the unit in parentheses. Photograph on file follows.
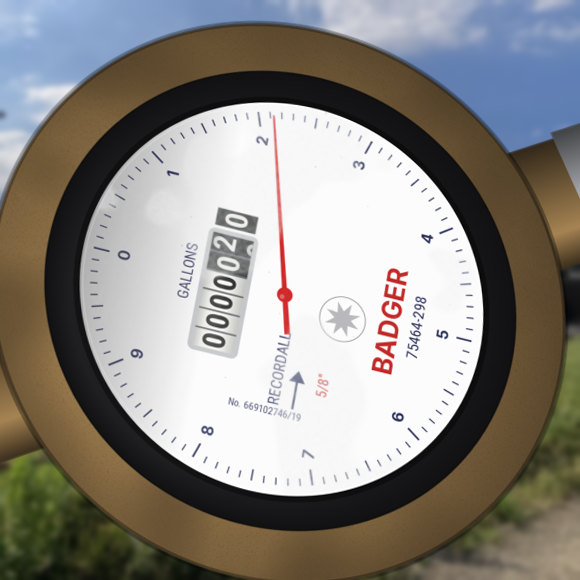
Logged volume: 22.1 (gal)
